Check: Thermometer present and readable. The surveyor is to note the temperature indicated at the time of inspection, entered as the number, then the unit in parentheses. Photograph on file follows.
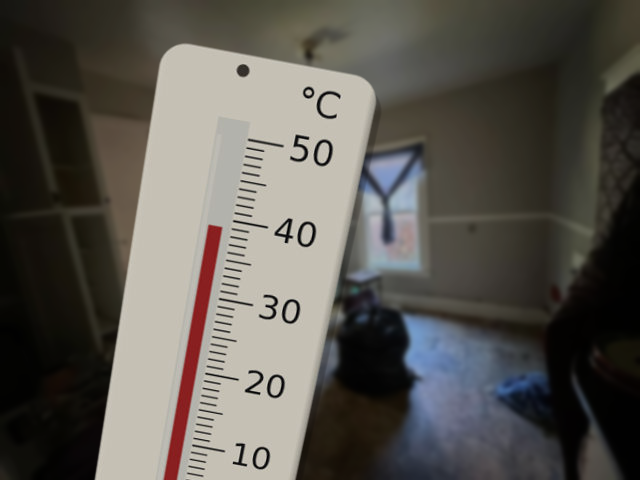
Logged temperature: 39 (°C)
